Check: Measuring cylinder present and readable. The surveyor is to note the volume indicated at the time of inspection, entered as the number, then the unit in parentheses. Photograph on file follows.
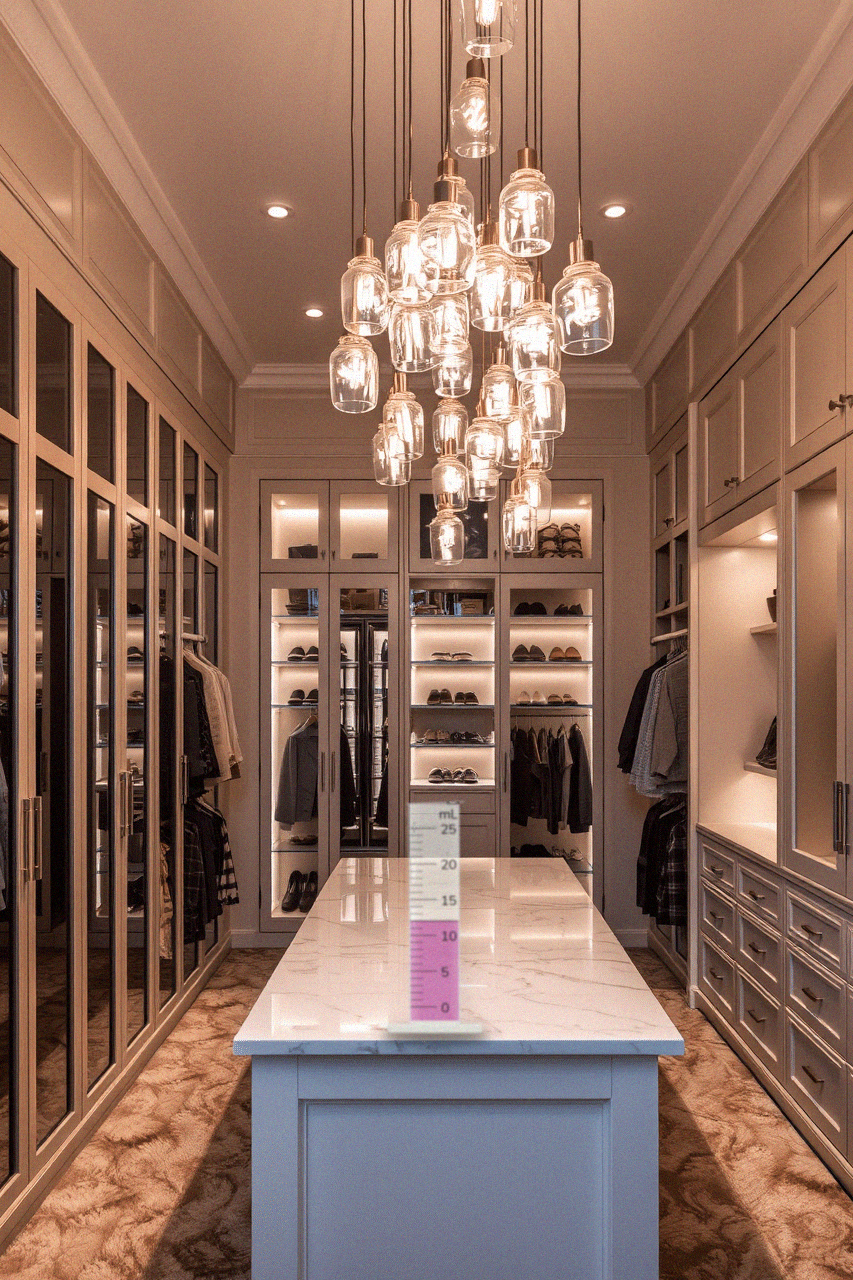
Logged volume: 12 (mL)
